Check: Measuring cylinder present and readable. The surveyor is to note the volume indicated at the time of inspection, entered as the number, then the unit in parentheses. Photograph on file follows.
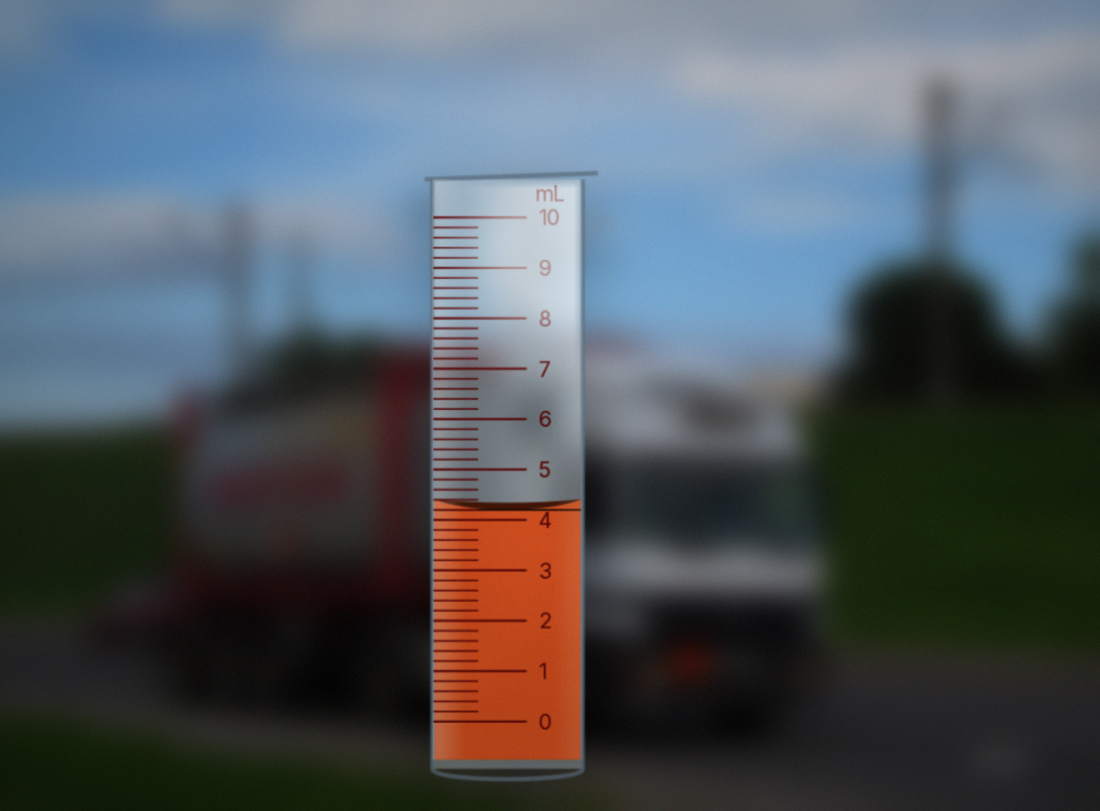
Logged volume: 4.2 (mL)
